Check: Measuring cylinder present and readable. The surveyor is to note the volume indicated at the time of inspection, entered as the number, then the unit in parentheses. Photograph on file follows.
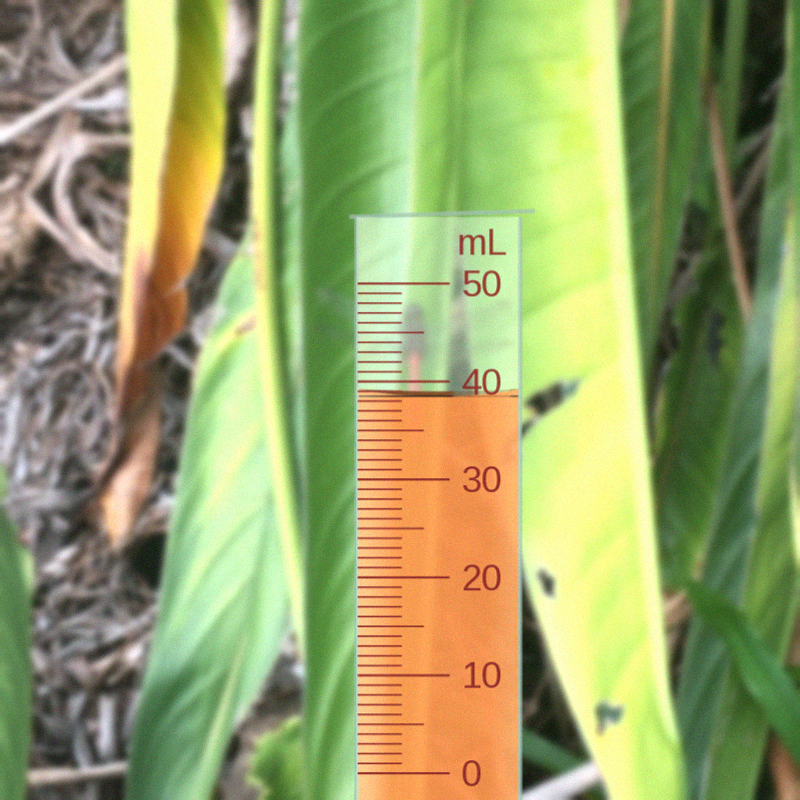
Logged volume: 38.5 (mL)
